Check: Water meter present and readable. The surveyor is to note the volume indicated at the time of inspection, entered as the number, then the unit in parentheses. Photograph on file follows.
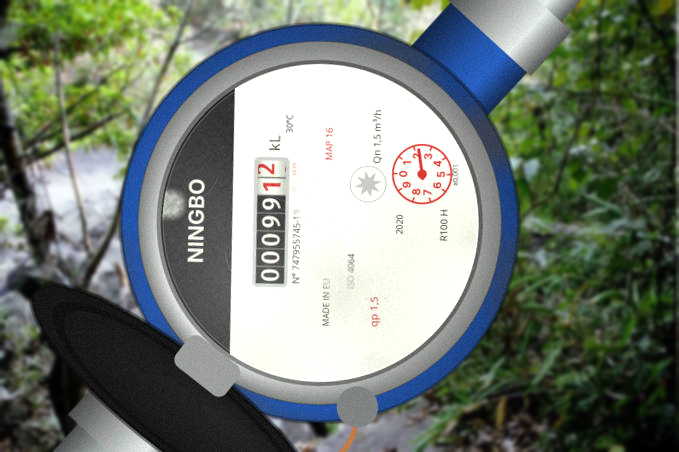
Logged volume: 99.122 (kL)
